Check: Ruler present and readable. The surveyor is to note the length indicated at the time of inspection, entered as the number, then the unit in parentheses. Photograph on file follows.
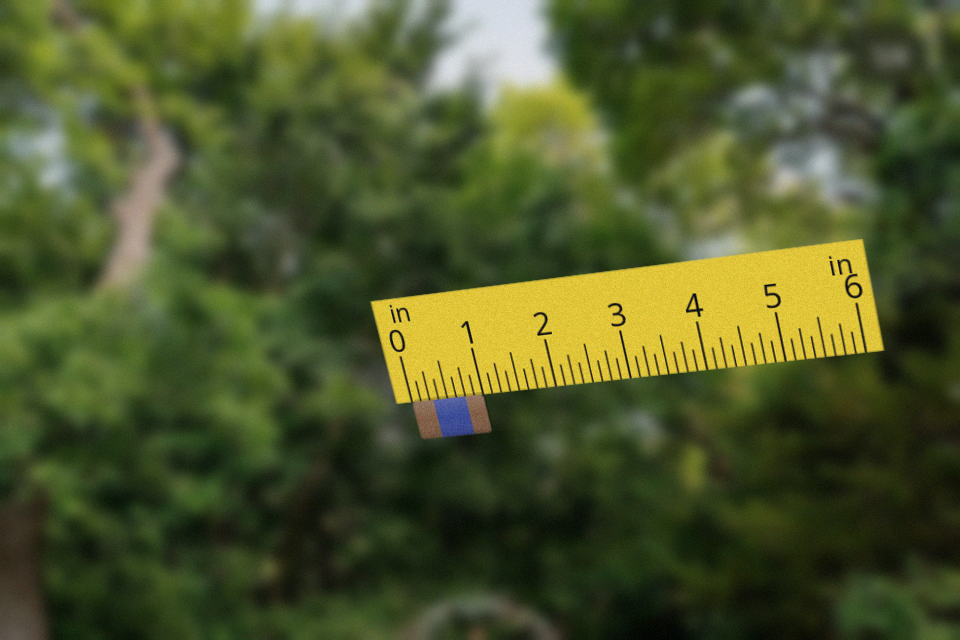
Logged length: 1 (in)
